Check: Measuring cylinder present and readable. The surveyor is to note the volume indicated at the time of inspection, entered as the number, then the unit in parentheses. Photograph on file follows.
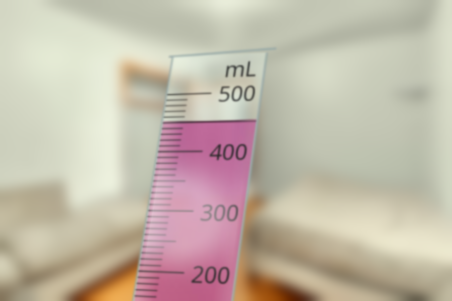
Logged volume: 450 (mL)
